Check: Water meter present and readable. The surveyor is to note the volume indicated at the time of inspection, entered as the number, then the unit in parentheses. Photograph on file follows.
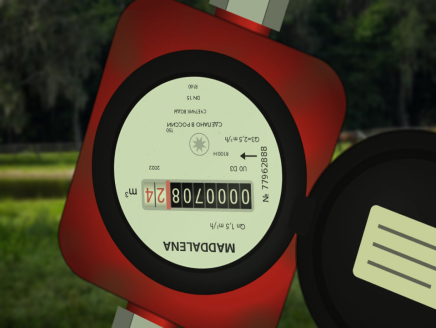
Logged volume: 708.24 (m³)
